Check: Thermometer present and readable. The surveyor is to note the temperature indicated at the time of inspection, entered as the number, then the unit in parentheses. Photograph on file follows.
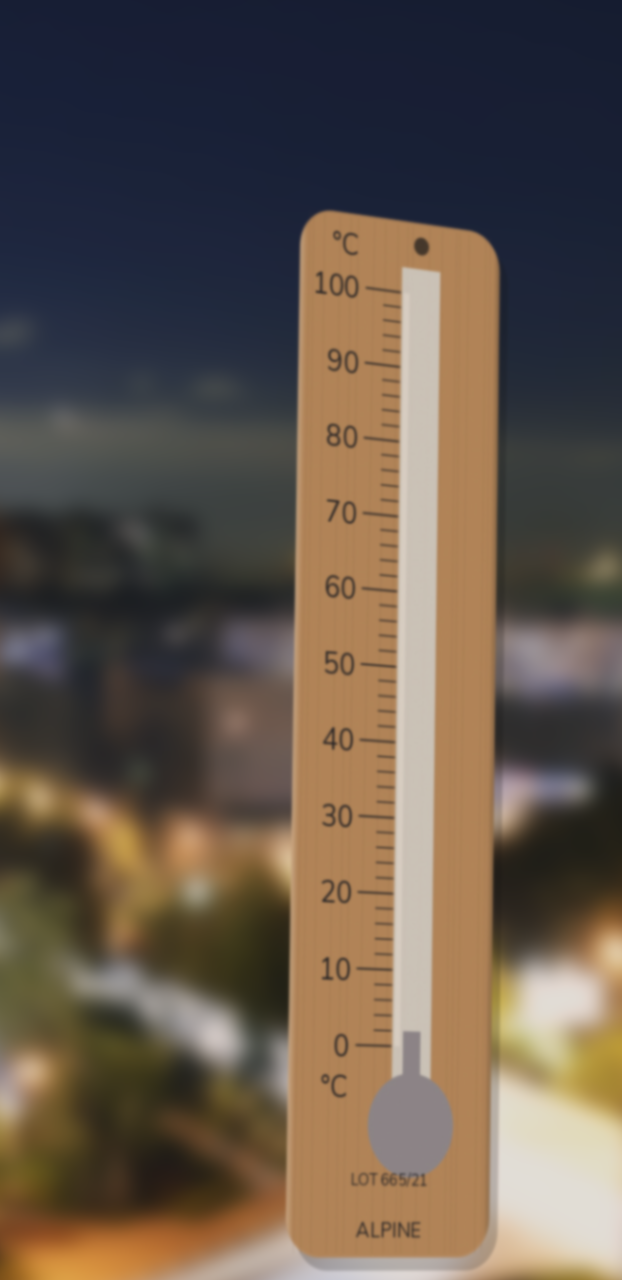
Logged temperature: 2 (°C)
